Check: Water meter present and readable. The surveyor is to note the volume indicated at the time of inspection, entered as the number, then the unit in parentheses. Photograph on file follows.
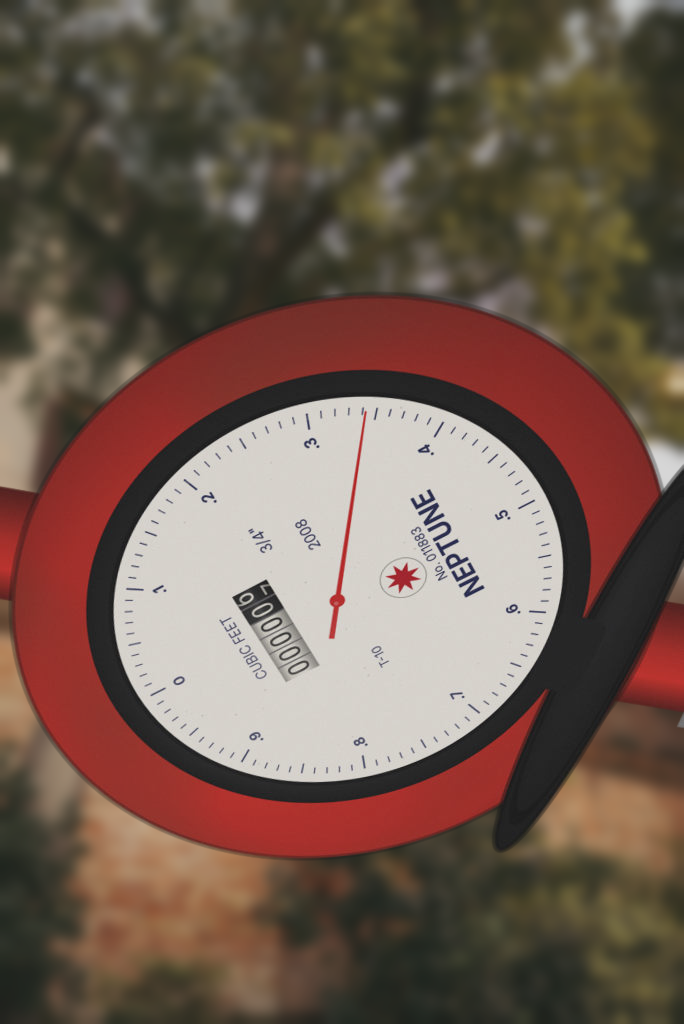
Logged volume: 6.34 (ft³)
